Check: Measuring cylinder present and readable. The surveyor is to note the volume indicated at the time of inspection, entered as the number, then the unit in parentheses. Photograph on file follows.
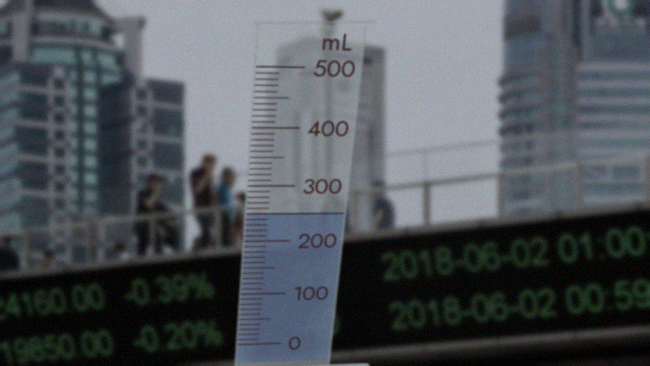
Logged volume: 250 (mL)
